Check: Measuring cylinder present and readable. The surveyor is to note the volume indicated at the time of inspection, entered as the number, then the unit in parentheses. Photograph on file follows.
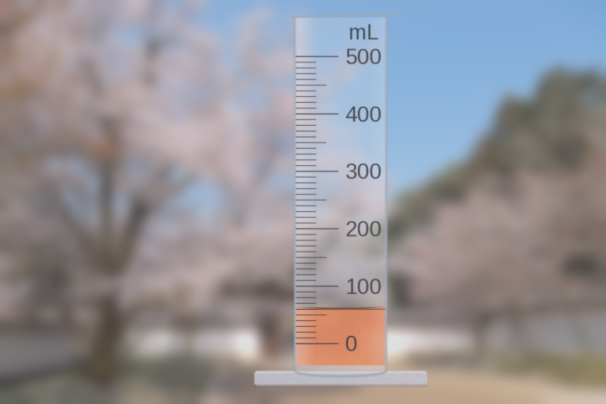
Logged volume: 60 (mL)
